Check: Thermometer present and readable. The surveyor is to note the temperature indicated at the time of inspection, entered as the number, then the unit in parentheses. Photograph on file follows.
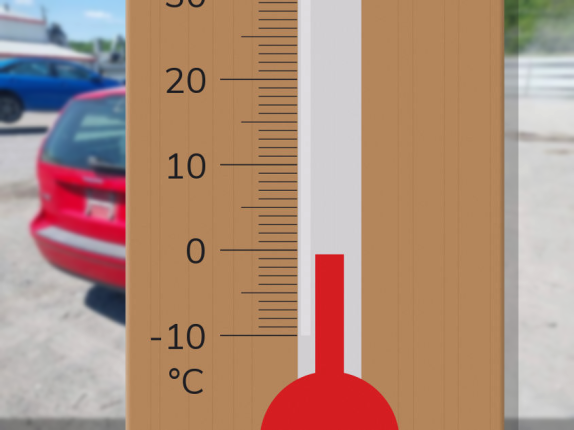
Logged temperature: -0.5 (°C)
